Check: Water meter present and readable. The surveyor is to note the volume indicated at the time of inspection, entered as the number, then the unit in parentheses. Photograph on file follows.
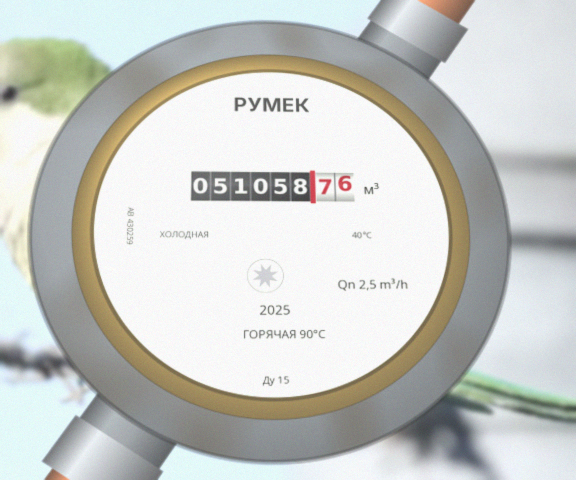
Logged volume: 51058.76 (m³)
